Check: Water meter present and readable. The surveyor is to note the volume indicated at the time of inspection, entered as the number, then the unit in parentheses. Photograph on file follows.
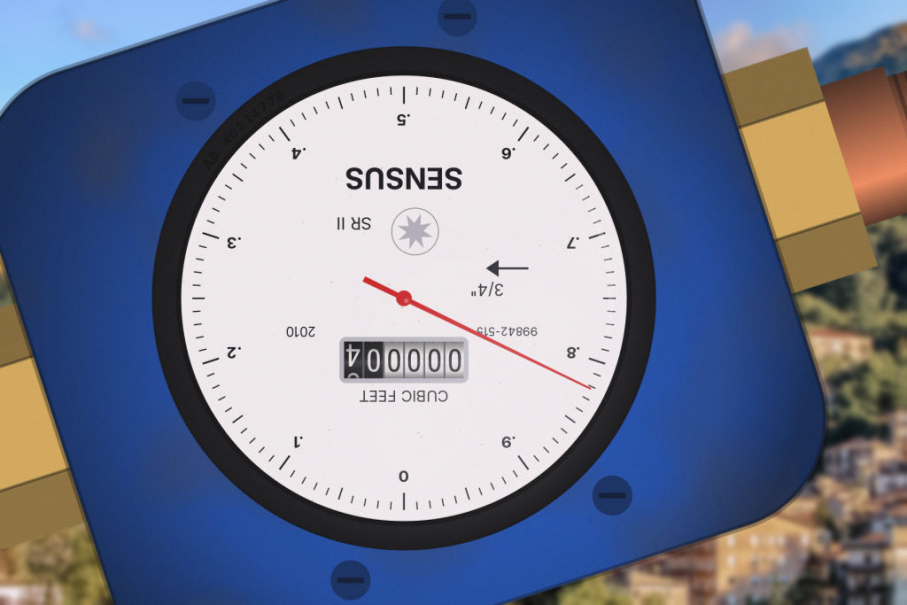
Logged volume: 3.82 (ft³)
